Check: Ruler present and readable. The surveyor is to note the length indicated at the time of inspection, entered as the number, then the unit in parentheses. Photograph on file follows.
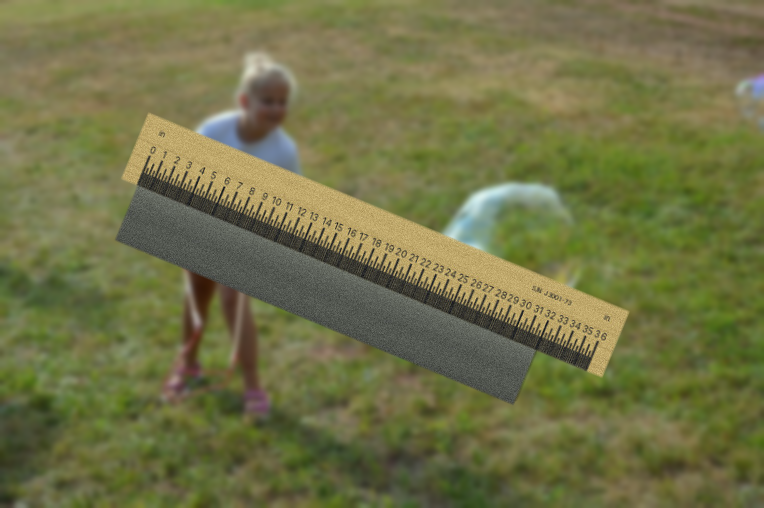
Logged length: 32 (in)
